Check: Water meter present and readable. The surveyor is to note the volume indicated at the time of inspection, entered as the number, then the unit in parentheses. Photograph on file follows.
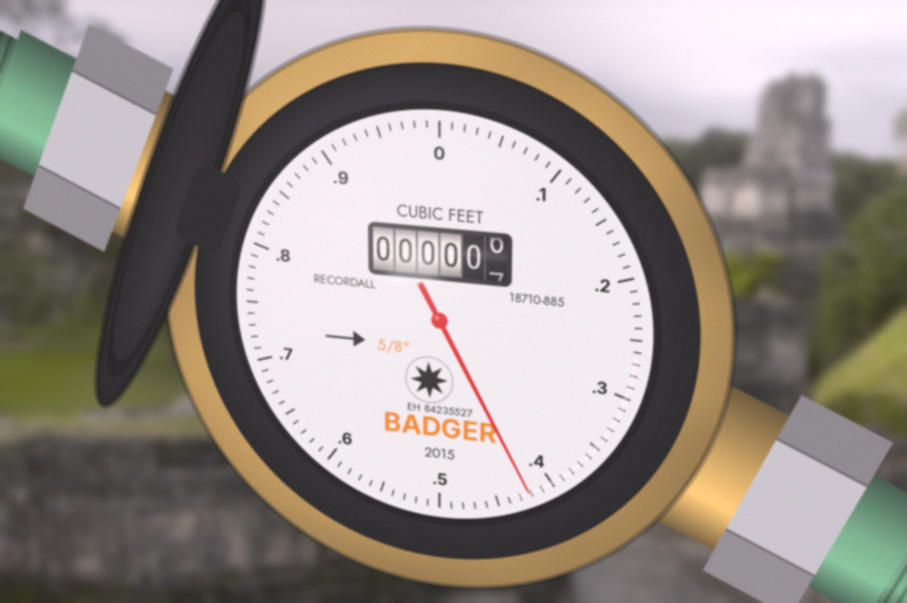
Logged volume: 6.42 (ft³)
